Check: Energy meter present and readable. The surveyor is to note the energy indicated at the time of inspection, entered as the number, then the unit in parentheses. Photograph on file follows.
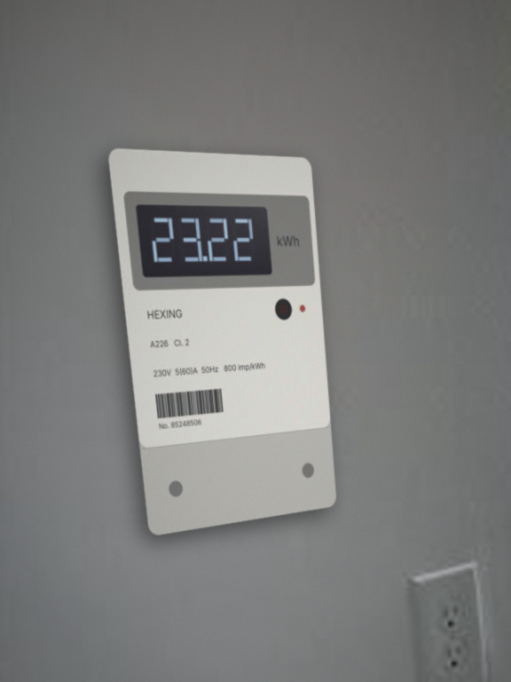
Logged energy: 23.22 (kWh)
